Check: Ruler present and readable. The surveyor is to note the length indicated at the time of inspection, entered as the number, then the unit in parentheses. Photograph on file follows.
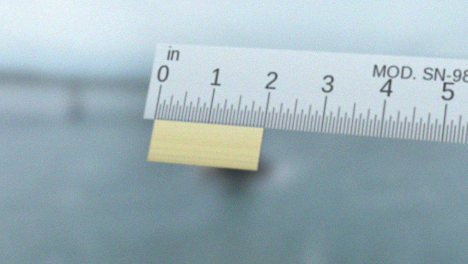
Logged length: 2 (in)
